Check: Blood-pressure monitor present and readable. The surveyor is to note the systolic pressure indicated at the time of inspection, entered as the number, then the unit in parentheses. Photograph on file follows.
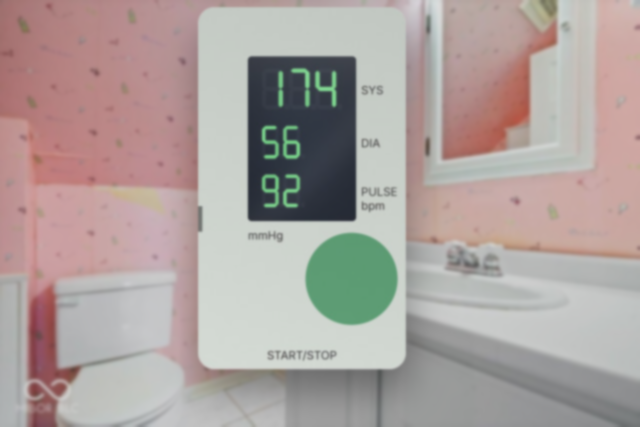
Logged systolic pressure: 174 (mmHg)
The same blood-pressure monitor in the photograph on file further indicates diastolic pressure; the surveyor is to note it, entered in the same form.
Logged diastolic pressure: 56 (mmHg)
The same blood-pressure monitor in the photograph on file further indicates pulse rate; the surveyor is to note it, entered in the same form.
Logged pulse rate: 92 (bpm)
